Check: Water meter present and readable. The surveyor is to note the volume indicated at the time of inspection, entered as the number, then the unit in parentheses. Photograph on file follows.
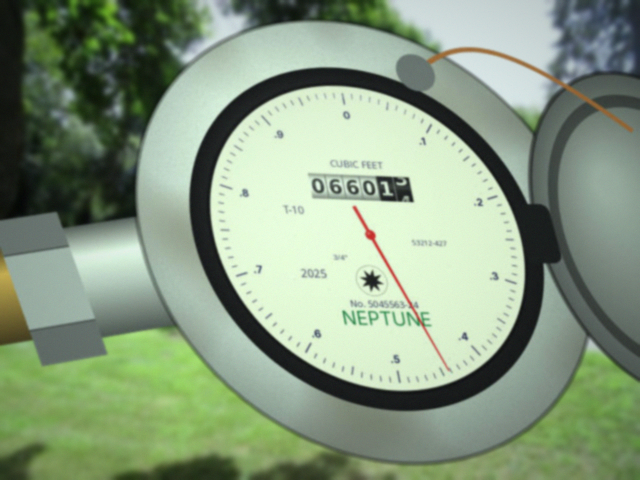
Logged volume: 66013.44 (ft³)
